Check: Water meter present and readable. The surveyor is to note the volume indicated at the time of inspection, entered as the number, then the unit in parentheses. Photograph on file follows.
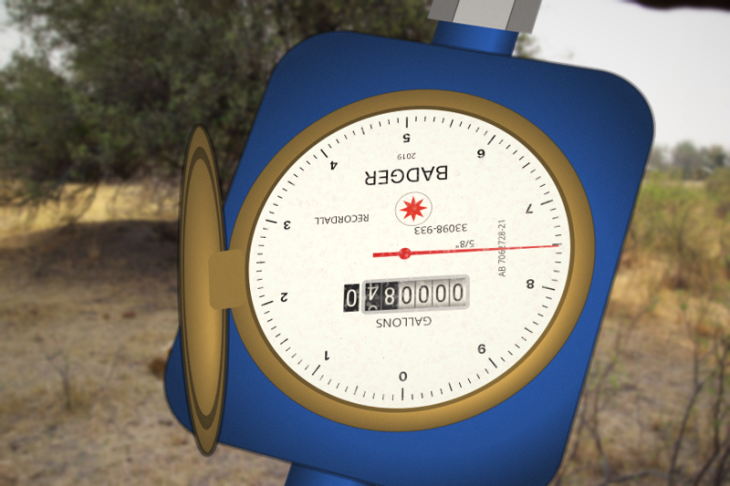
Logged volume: 837.5 (gal)
